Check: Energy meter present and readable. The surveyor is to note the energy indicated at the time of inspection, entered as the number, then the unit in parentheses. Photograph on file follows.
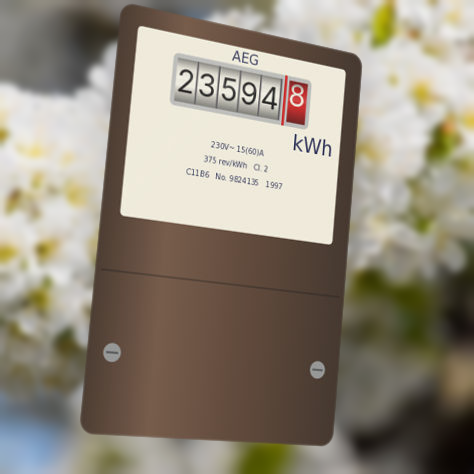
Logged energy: 23594.8 (kWh)
